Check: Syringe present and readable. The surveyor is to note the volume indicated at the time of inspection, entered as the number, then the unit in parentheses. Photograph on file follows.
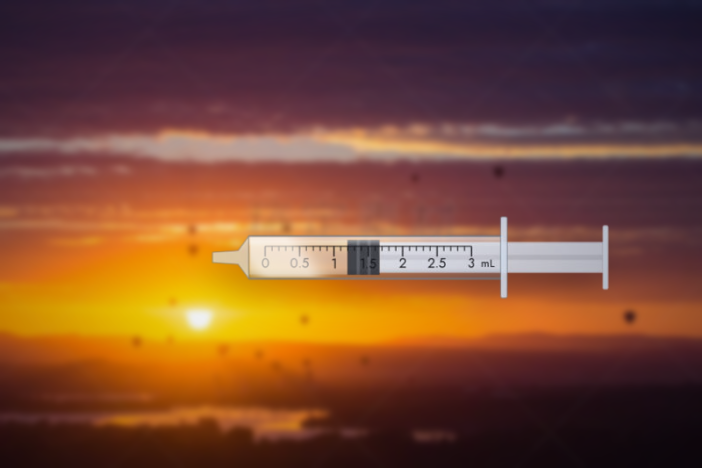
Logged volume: 1.2 (mL)
